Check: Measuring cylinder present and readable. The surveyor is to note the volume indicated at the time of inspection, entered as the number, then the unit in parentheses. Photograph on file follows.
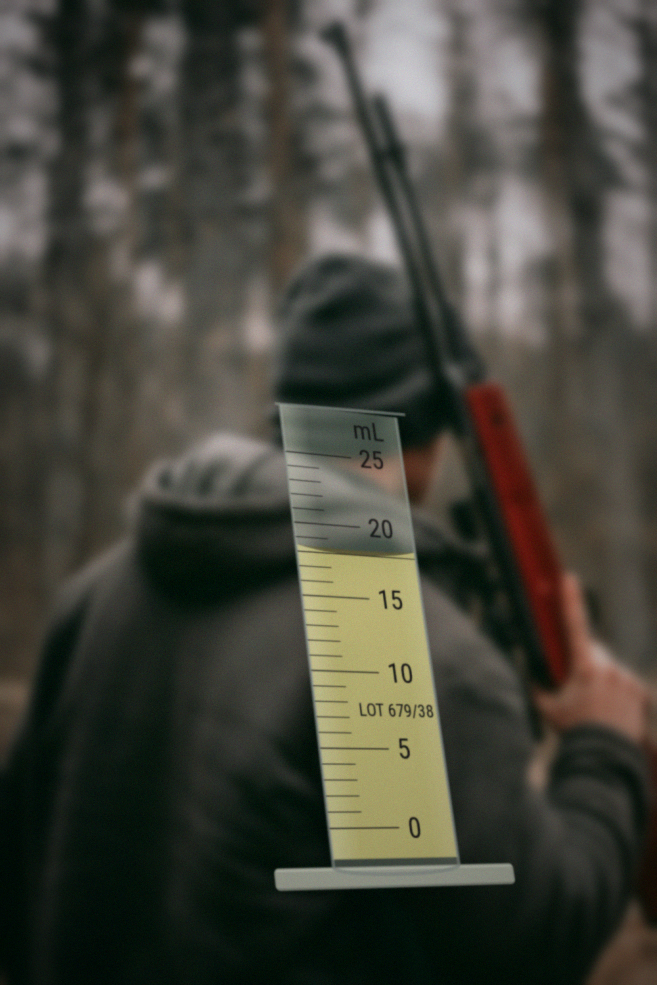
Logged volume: 18 (mL)
